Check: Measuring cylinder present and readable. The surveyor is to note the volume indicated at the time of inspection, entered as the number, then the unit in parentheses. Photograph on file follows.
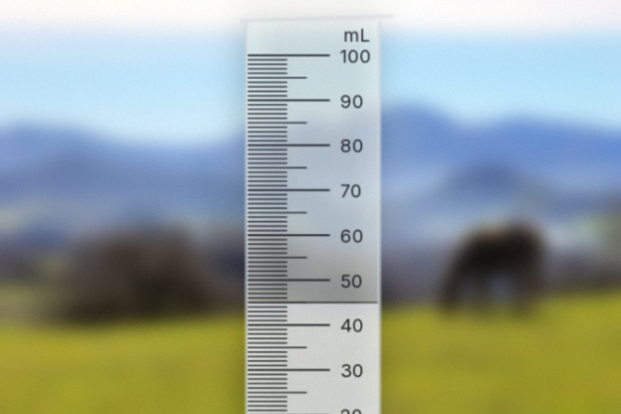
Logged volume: 45 (mL)
